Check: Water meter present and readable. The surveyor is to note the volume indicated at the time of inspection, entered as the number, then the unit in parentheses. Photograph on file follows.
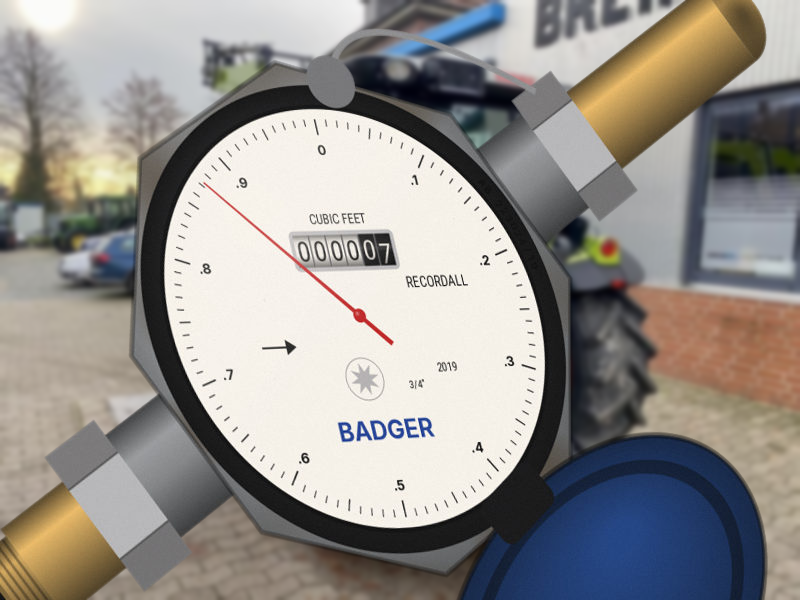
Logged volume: 6.87 (ft³)
